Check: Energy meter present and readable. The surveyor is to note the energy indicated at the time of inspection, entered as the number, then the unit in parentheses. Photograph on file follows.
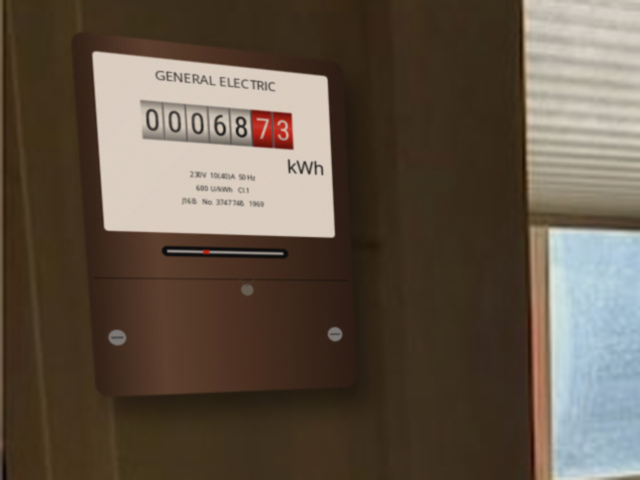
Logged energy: 68.73 (kWh)
